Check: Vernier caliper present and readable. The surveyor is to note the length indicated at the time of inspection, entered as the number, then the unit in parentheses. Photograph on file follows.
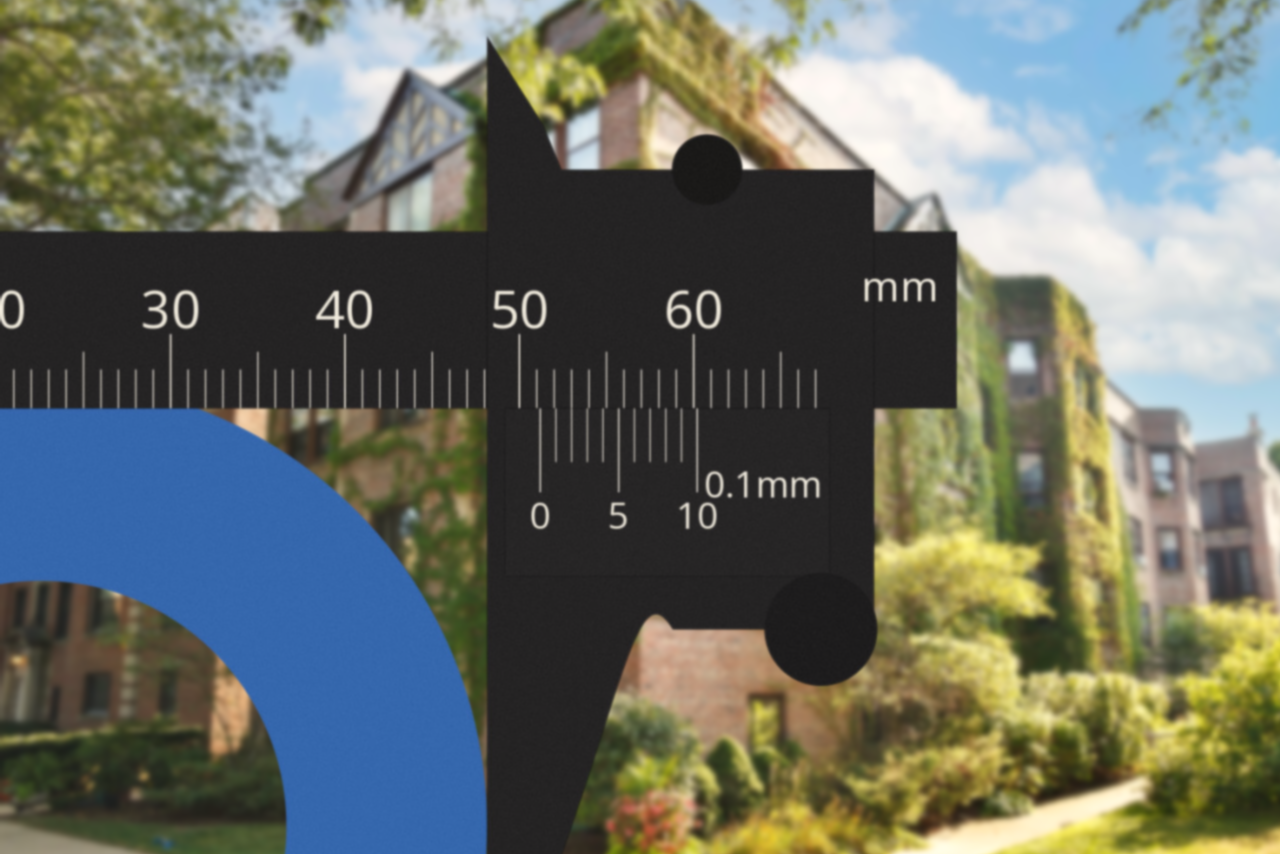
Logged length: 51.2 (mm)
